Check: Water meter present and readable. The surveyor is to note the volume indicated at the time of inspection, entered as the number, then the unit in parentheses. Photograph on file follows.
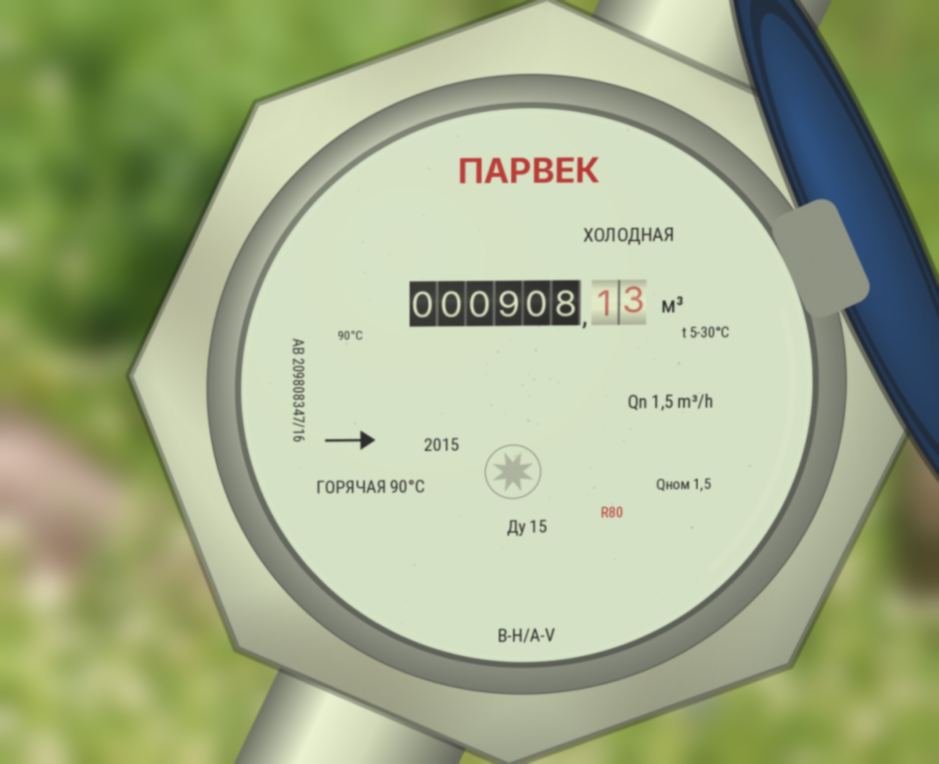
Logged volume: 908.13 (m³)
